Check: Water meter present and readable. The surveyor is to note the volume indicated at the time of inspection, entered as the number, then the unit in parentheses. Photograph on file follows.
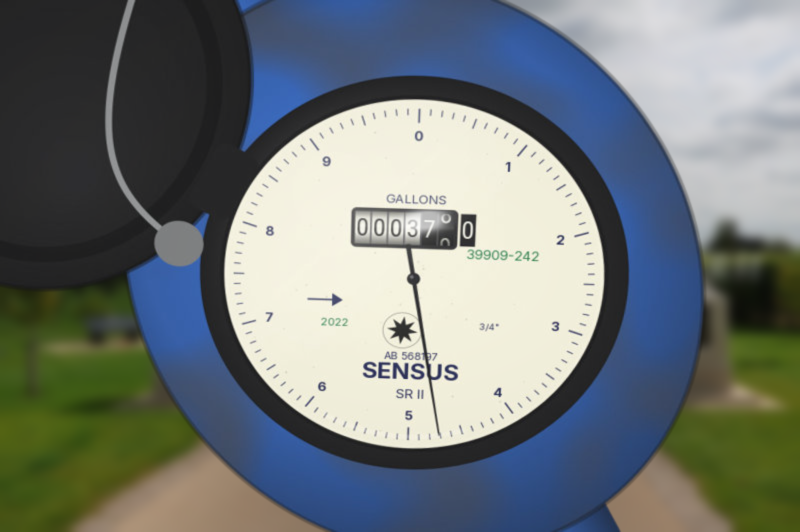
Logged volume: 3784.7 (gal)
